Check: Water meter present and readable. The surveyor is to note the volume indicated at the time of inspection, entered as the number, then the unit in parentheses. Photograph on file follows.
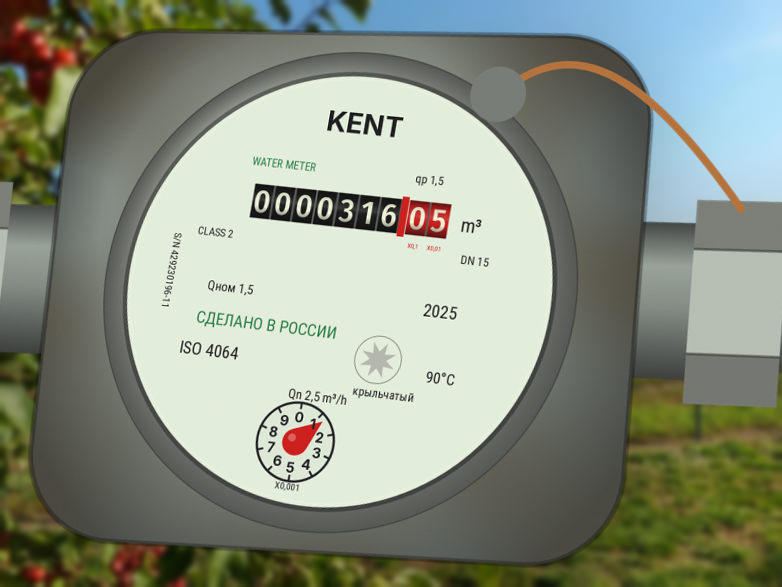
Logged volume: 316.051 (m³)
